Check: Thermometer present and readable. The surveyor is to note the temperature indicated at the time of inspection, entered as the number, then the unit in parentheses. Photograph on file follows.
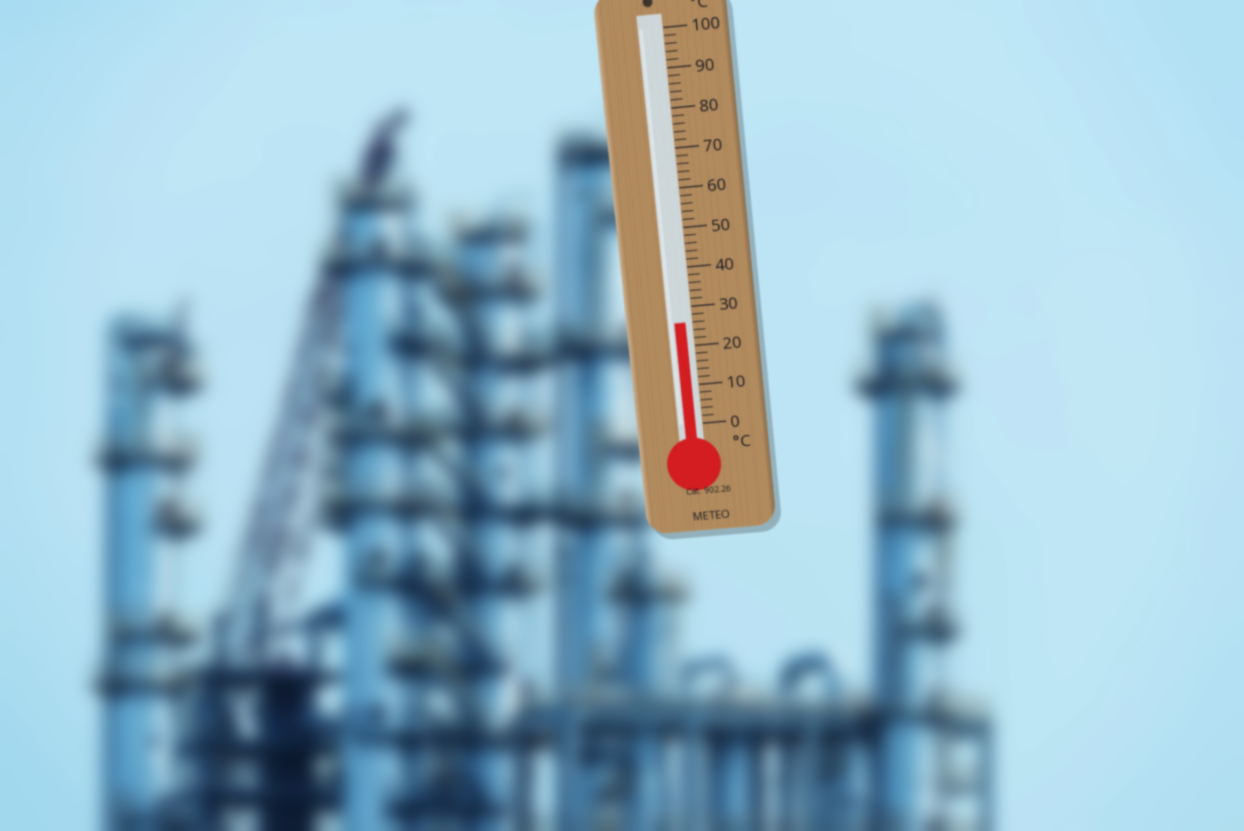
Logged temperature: 26 (°C)
